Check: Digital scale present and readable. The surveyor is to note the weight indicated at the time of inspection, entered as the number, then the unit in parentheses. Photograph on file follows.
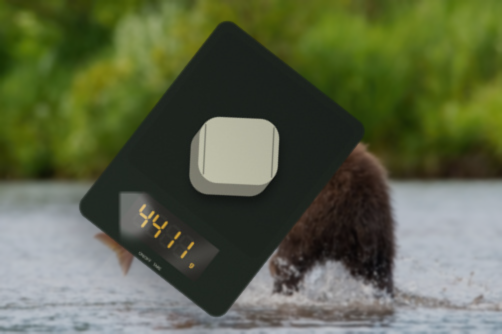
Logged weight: 4411 (g)
